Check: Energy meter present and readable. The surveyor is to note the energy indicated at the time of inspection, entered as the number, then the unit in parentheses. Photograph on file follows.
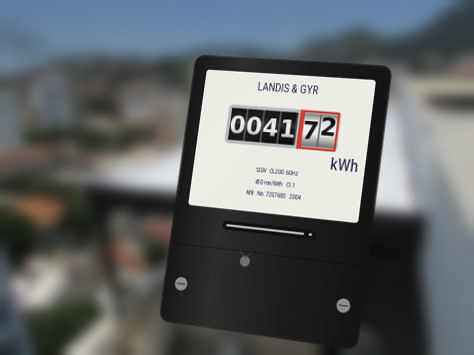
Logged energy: 41.72 (kWh)
